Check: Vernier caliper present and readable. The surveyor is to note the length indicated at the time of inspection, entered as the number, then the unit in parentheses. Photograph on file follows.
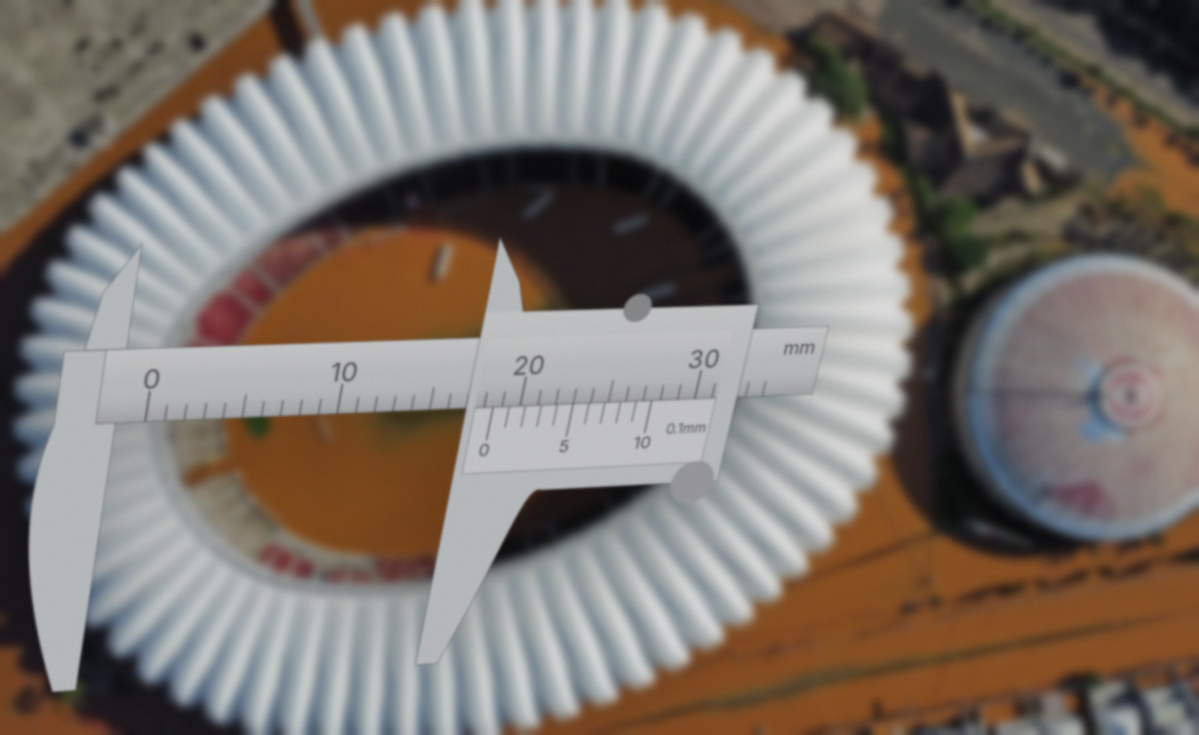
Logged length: 18.5 (mm)
